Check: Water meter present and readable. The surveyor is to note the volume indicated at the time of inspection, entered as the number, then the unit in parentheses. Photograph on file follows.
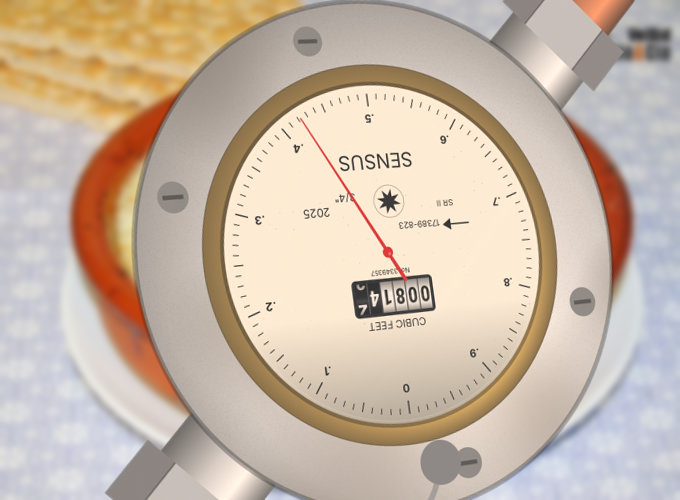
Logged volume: 8142.42 (ft³)
